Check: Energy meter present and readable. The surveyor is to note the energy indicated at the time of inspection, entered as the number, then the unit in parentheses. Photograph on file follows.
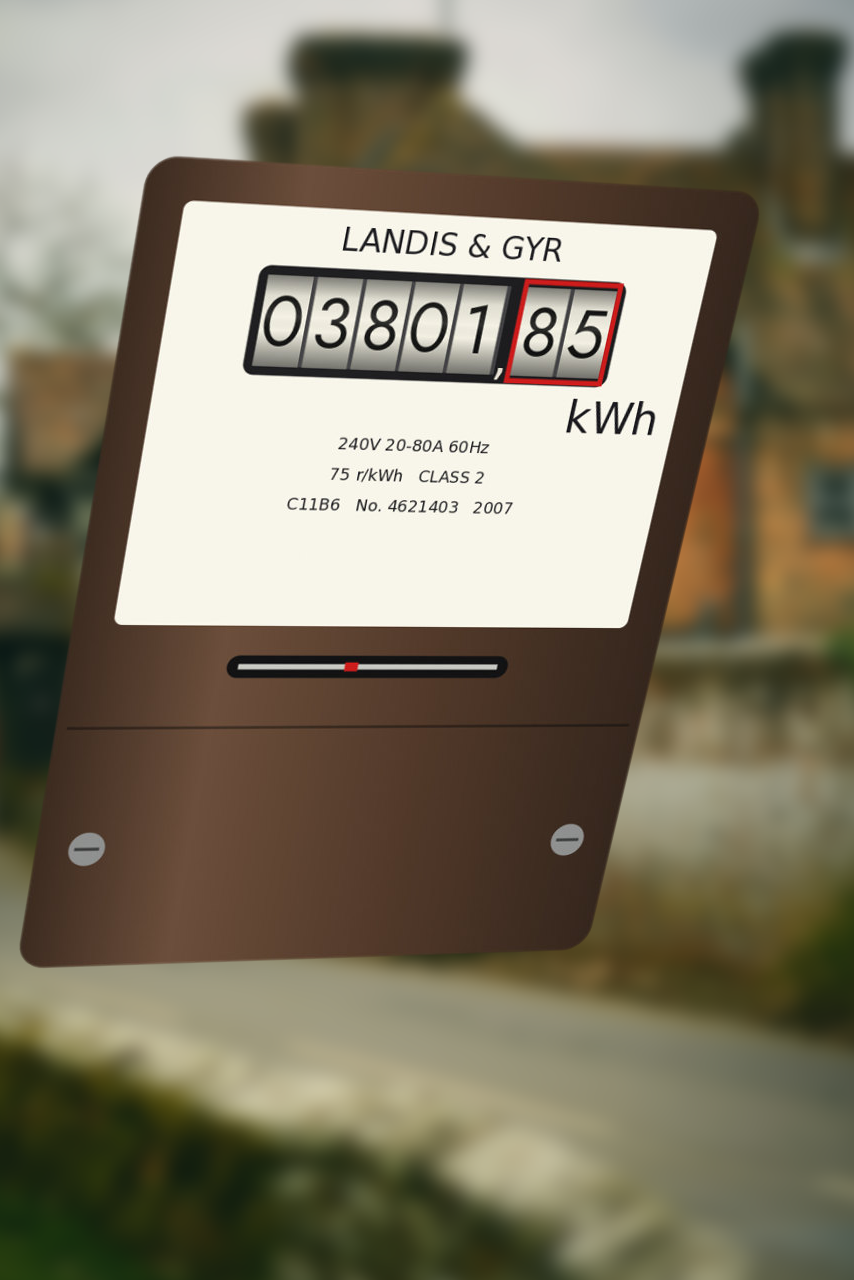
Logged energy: 3801.85 (kWh)
